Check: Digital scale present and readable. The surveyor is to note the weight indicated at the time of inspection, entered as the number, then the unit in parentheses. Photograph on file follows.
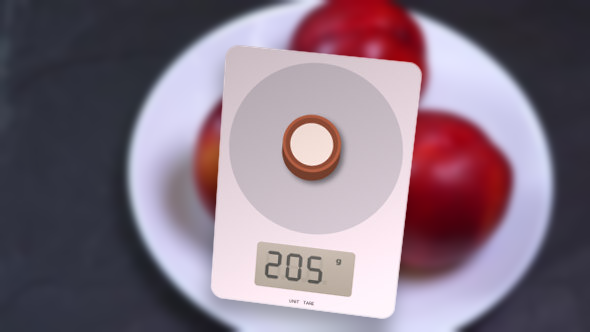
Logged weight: 205 (g)
